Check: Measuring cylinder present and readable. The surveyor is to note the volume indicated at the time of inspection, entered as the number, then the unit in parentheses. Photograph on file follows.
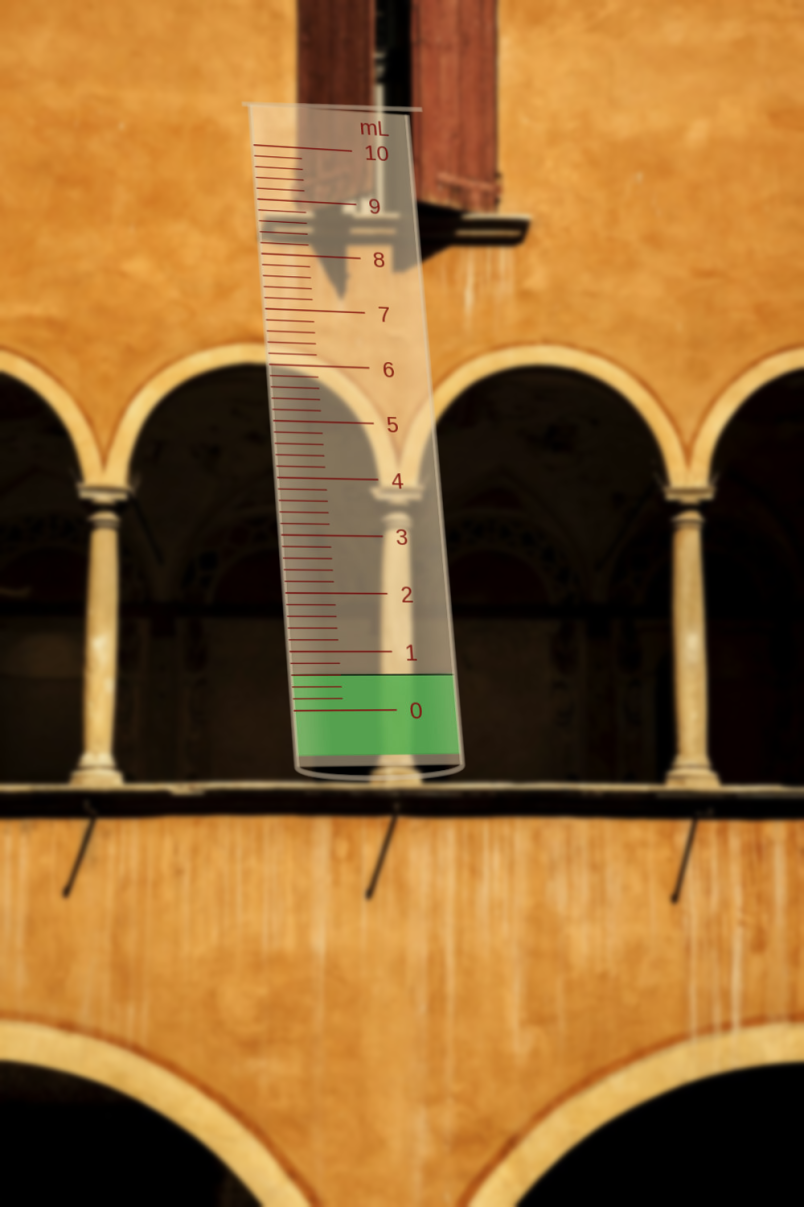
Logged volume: 0.6 (mL)
